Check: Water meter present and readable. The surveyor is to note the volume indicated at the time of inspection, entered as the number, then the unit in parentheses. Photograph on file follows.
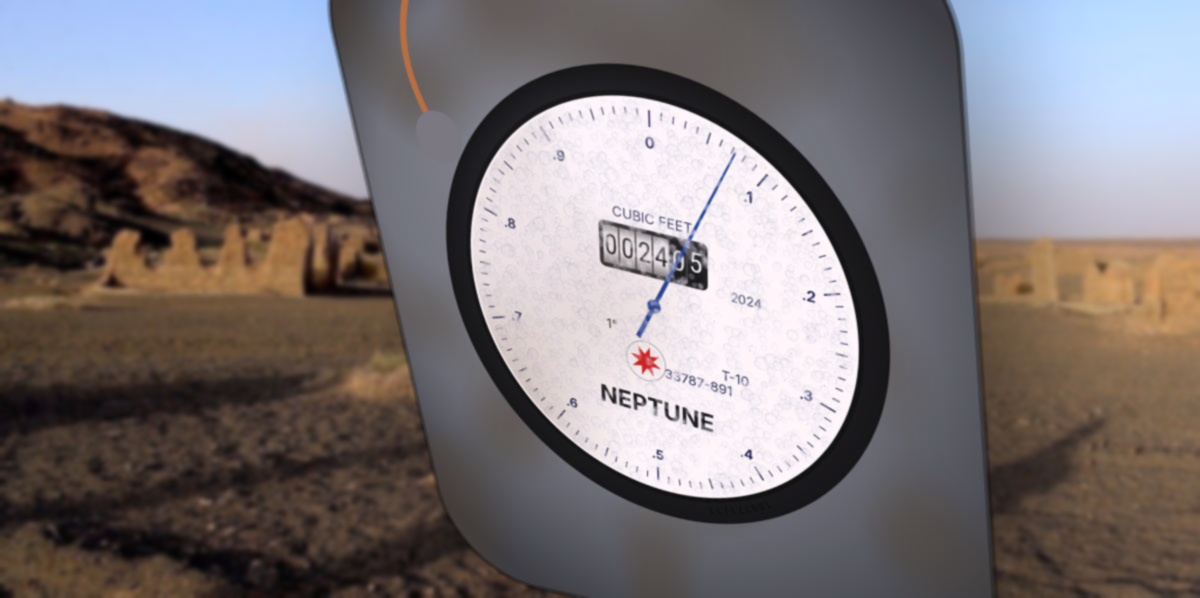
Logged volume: 2405.07 (ft³)
